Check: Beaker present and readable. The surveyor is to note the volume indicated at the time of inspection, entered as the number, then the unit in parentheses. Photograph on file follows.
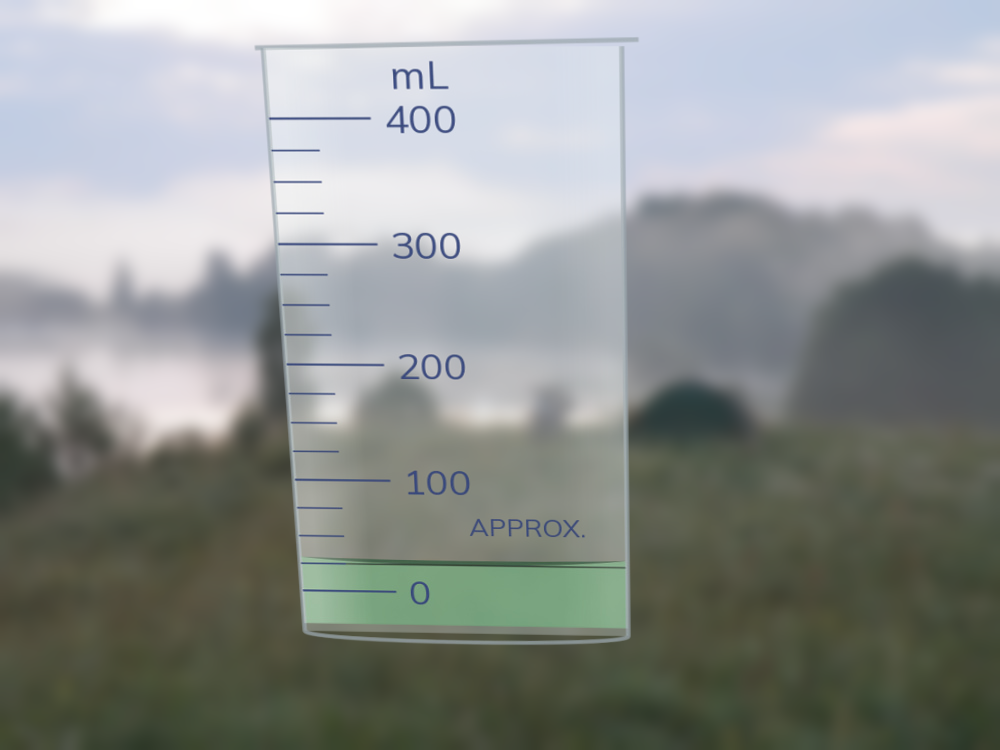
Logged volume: 25 (mL)
